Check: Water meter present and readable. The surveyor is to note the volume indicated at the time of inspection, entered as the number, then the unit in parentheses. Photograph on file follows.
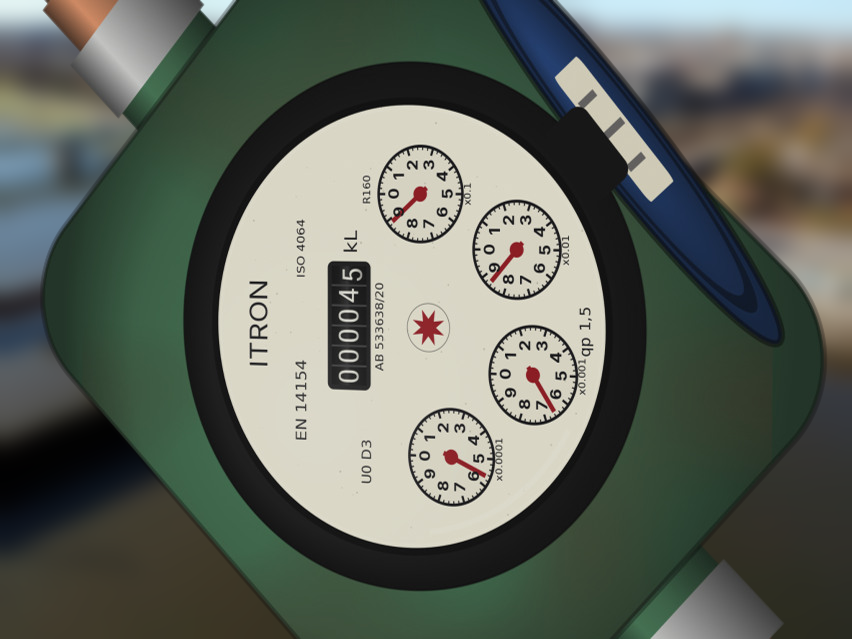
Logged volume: 44.8865 (kL)
